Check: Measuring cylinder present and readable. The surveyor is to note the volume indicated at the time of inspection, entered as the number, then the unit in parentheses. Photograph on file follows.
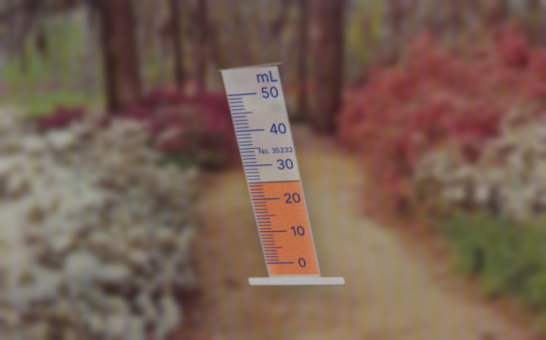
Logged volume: 25 (mL)
